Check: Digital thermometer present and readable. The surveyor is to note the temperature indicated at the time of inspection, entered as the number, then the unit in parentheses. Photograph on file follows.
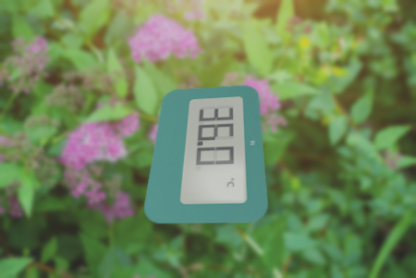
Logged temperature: 36.0 (°C)
